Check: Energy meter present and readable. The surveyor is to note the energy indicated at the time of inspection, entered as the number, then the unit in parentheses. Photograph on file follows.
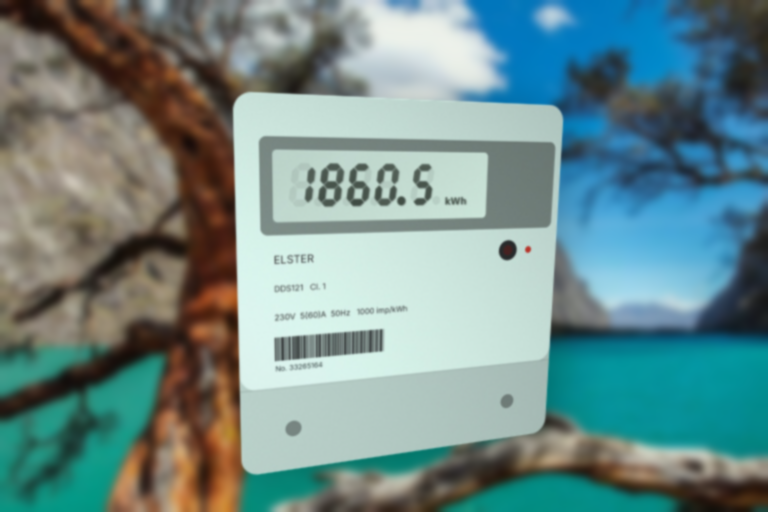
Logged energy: 1860.5 (kWh)
